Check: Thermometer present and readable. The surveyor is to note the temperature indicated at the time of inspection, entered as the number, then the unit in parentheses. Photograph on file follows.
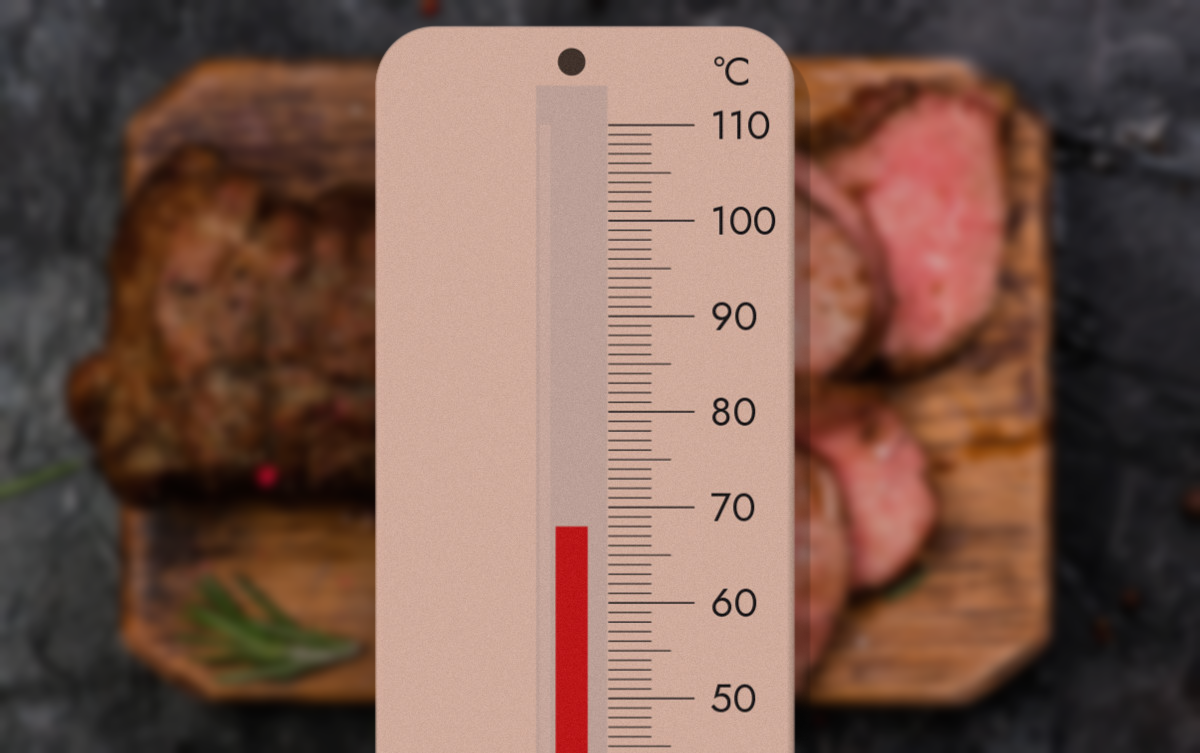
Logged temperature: 68 (°C)
